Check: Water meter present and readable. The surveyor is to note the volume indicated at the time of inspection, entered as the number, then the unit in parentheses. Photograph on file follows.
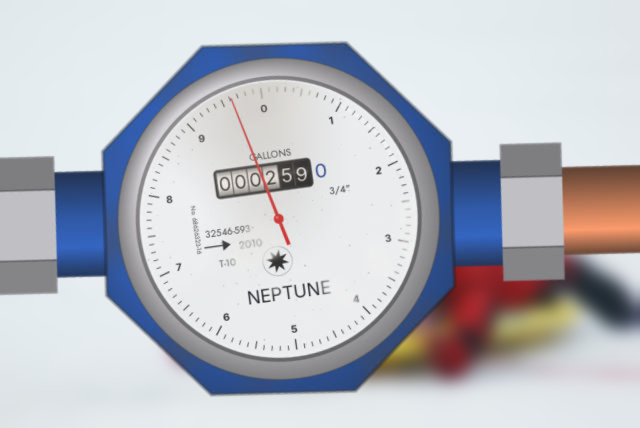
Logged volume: 2589.6 (gal)
